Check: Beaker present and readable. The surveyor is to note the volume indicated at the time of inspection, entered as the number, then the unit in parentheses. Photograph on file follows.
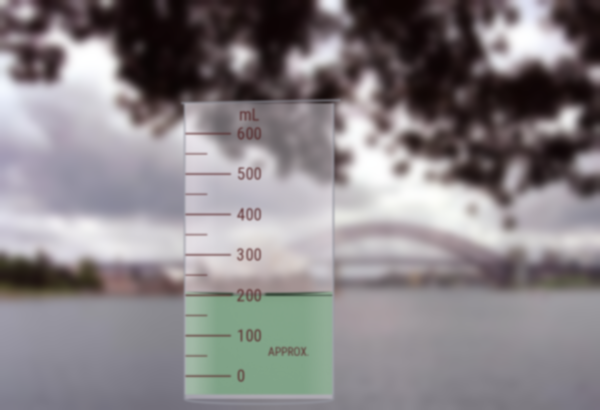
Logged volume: 200 (mL)
